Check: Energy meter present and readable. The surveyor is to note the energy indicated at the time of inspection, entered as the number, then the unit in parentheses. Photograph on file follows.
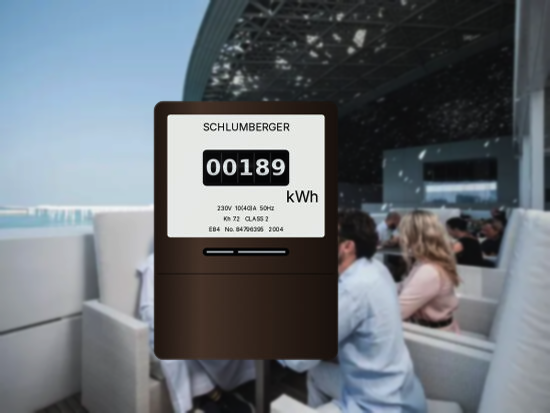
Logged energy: 189 (kWh)
